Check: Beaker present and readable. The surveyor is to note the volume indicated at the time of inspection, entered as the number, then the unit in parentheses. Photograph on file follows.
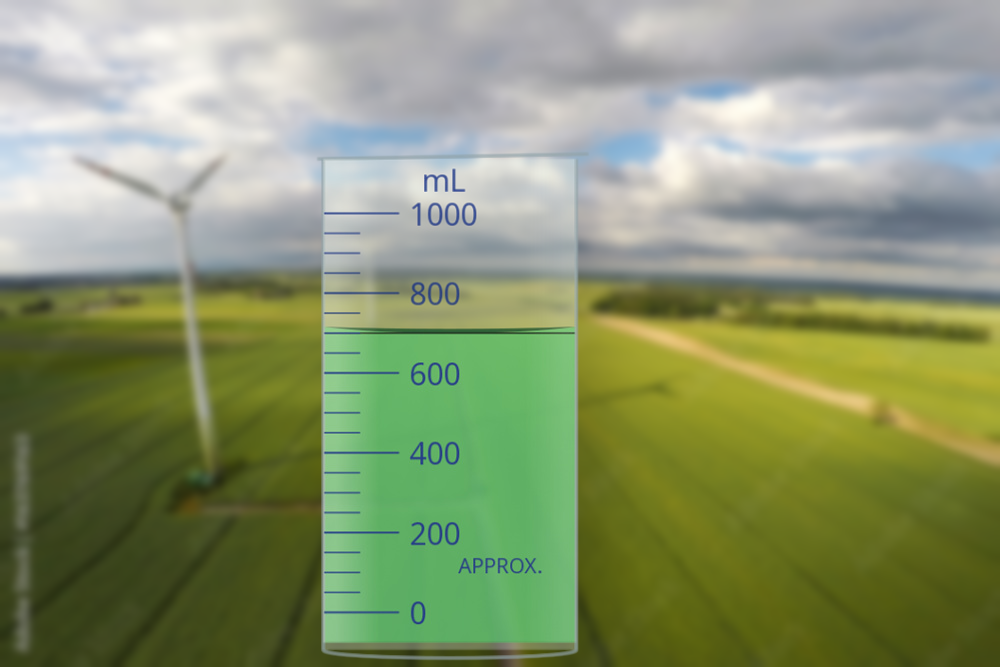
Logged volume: 700 (mL)
